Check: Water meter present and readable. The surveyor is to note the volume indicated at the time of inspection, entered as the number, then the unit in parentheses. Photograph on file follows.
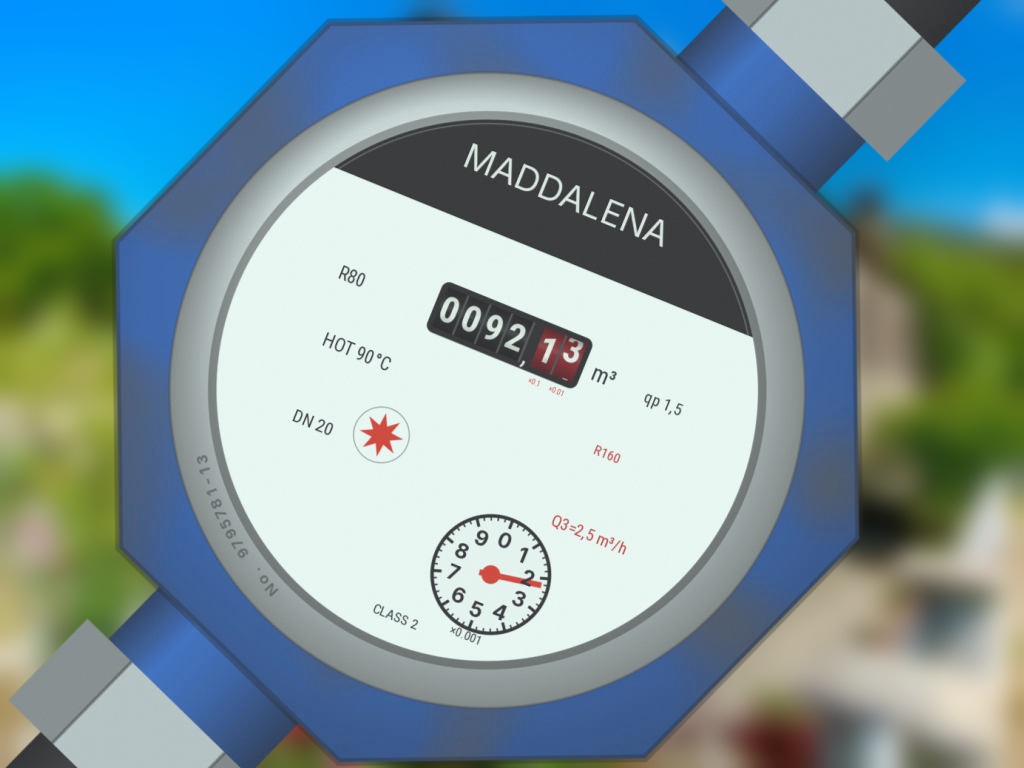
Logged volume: 92.132 (m³)
